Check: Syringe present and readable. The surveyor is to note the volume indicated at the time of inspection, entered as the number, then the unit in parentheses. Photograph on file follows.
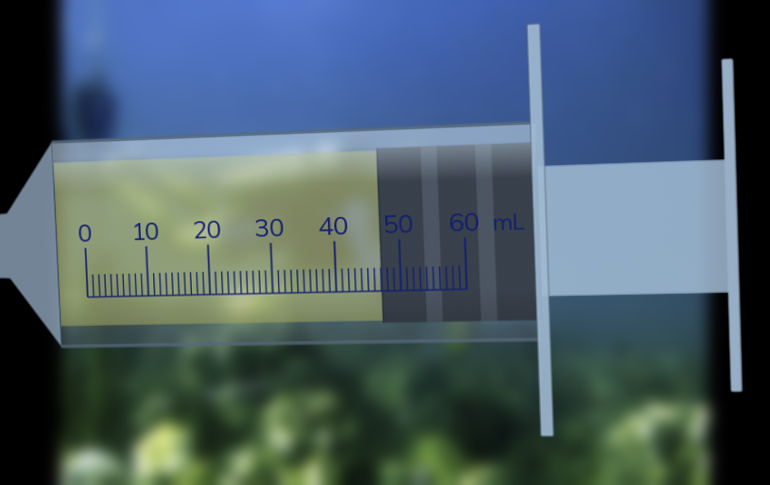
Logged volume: 47 (mL)
